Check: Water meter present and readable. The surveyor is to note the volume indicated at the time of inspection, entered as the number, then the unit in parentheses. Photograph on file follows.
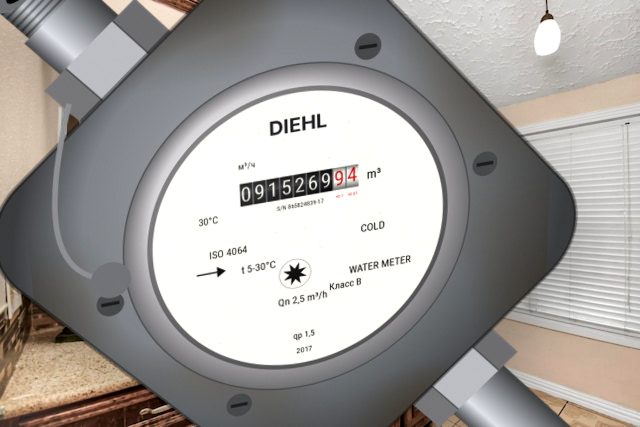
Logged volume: 915269.94 (m³)
